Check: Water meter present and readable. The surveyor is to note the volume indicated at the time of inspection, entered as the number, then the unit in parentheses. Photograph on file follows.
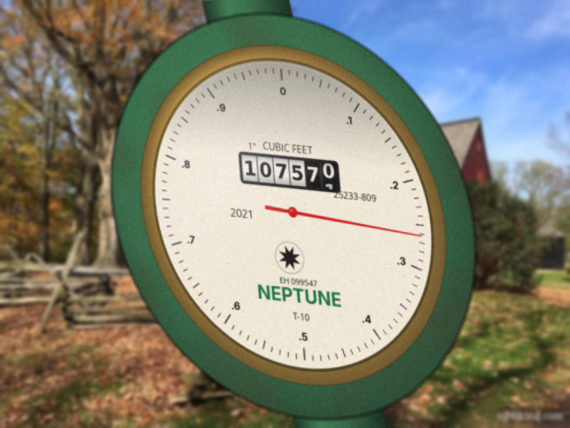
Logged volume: 107570.26 (ft³)
